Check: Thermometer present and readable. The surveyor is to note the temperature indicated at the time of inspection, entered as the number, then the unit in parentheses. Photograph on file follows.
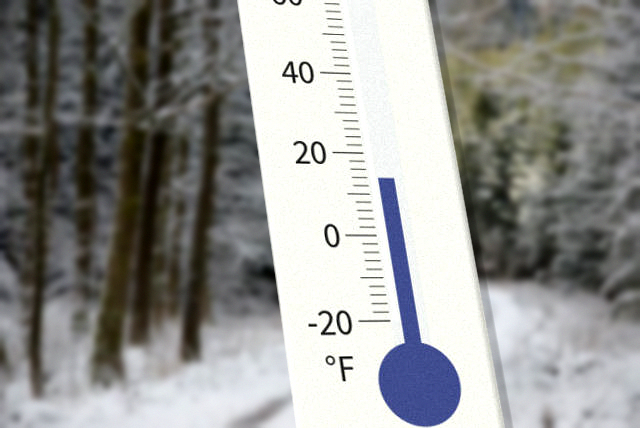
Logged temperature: 14 (°F)
